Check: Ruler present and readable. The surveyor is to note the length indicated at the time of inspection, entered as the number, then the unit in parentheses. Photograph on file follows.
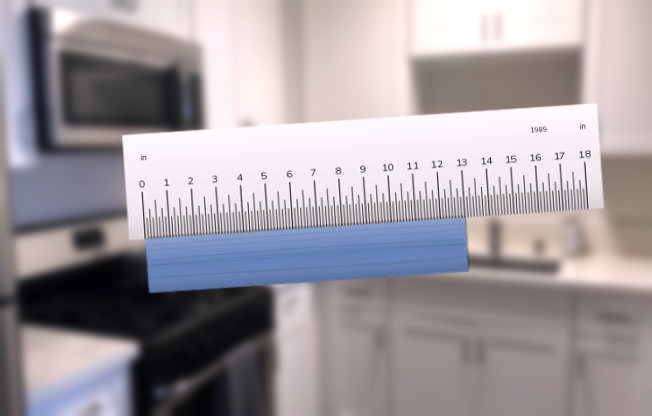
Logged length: 13 (in)
